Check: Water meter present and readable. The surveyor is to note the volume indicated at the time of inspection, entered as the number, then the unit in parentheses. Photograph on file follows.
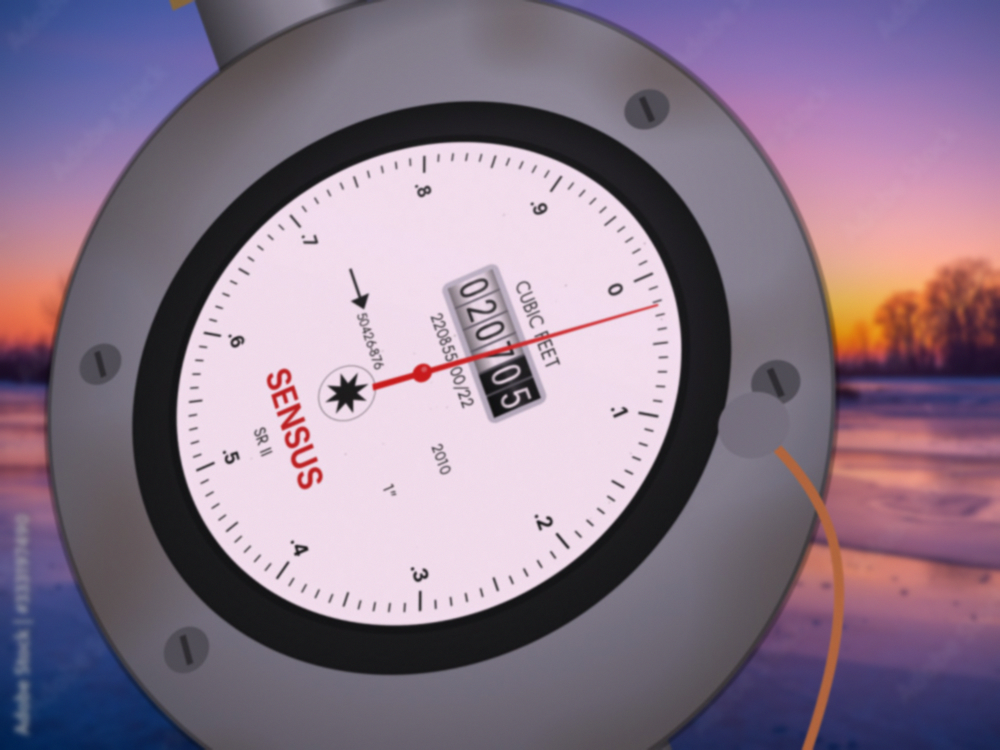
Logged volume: 20705.02 (ft³)
